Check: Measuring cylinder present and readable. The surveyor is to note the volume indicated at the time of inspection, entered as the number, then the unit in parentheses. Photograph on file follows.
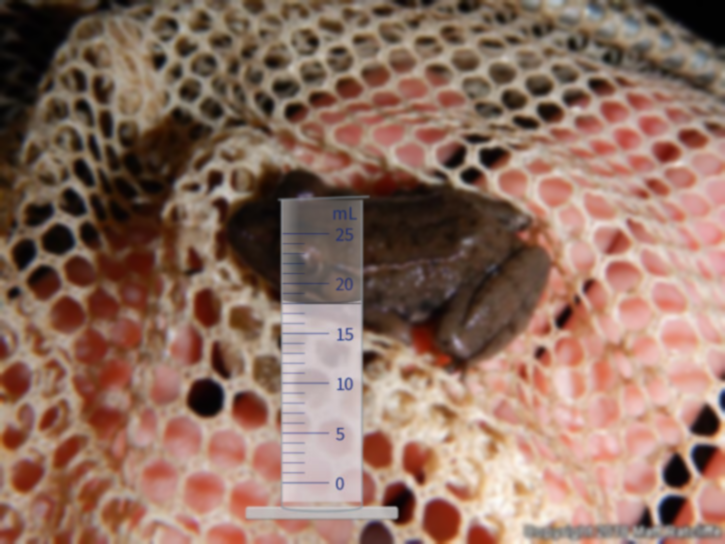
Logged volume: 18 (mL)
